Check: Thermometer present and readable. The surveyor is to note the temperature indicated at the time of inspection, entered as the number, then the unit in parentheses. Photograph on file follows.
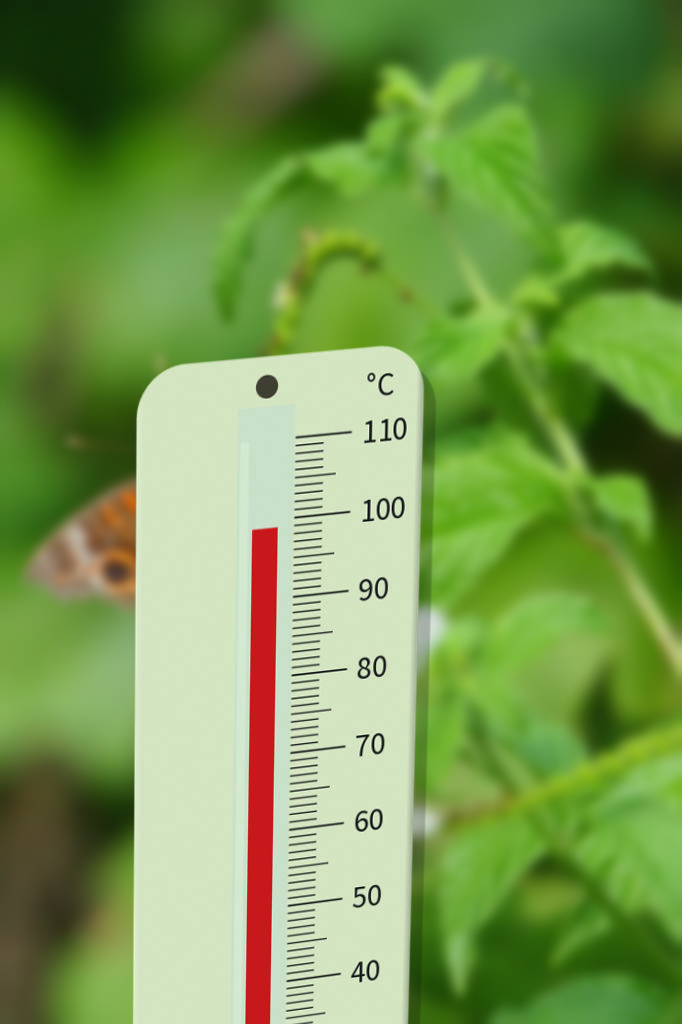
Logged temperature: 99 (°C)
